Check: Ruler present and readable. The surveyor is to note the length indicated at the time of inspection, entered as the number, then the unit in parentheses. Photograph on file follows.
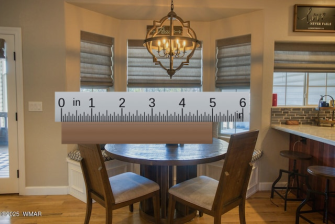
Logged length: 5 (in)
